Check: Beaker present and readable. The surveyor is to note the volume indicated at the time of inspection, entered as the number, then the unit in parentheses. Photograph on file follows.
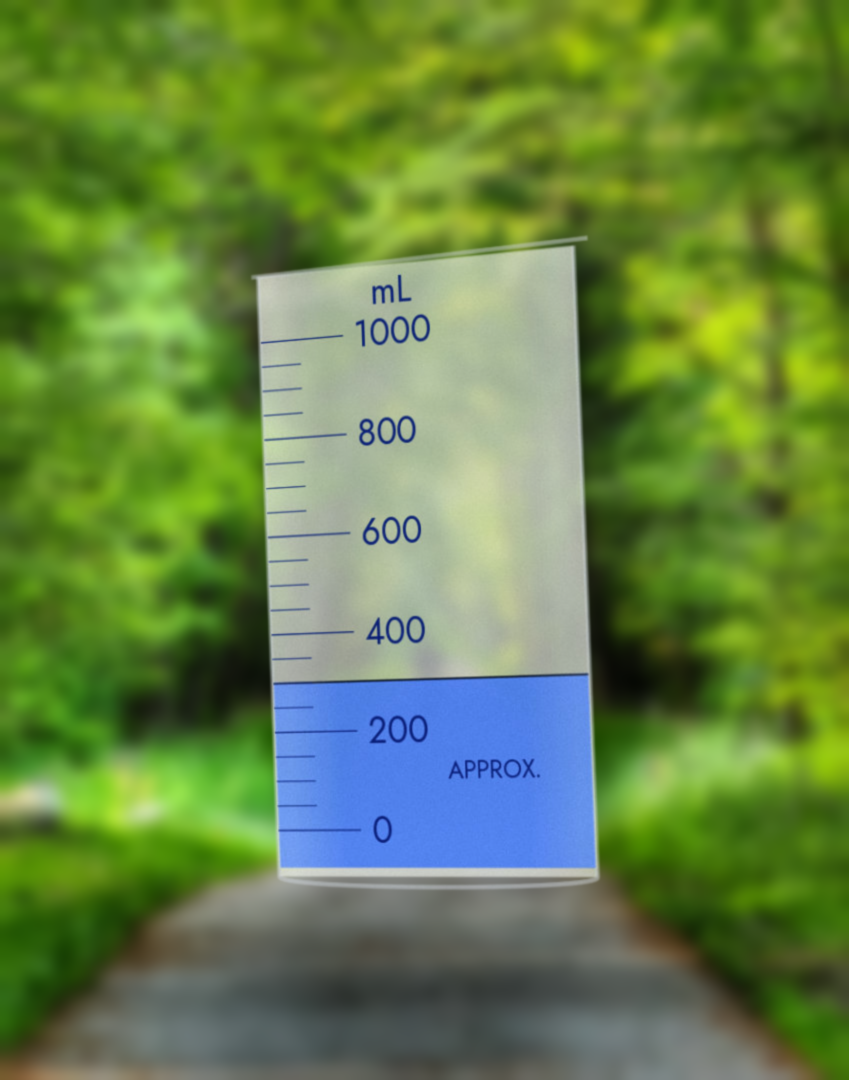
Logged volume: 300 (mL)
